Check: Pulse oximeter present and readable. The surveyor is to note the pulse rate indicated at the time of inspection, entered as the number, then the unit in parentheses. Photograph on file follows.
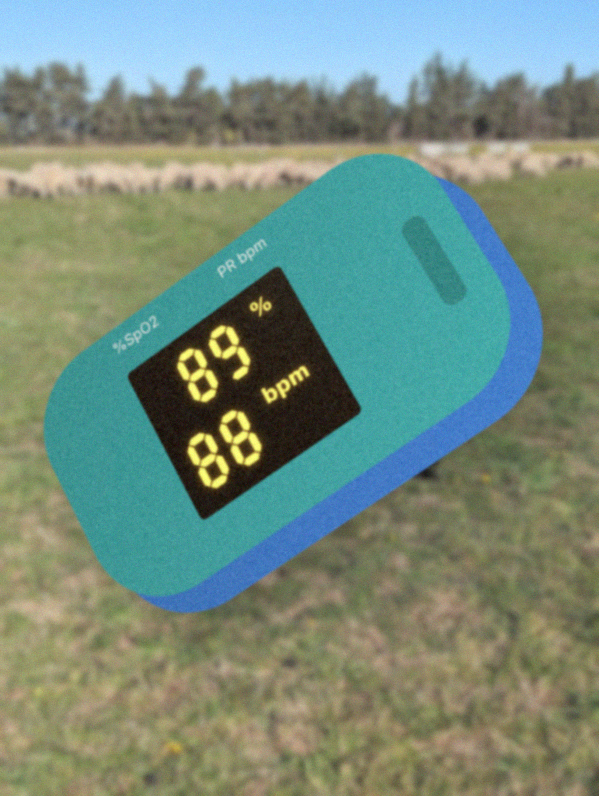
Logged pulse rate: 88 (bpm)
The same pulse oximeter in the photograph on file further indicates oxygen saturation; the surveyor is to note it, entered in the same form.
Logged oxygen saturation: 89 (%)
